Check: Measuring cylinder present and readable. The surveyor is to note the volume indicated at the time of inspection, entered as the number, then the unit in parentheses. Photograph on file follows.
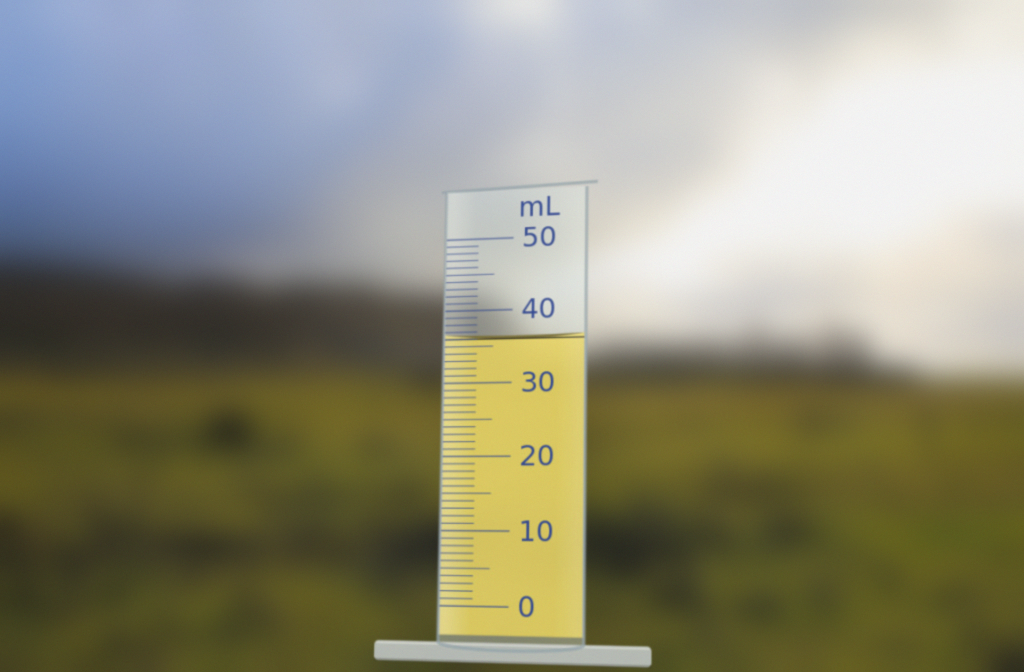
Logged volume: 36 (mL)
